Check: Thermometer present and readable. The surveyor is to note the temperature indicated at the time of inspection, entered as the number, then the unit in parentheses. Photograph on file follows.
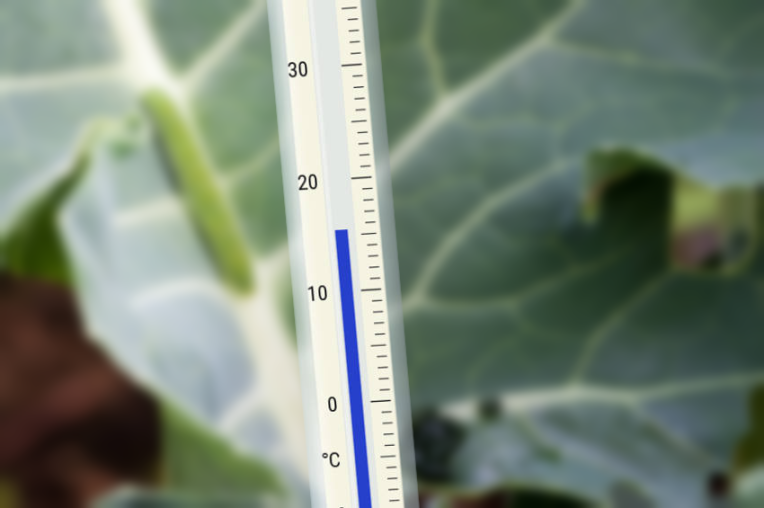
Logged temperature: 15.5 (°C)
